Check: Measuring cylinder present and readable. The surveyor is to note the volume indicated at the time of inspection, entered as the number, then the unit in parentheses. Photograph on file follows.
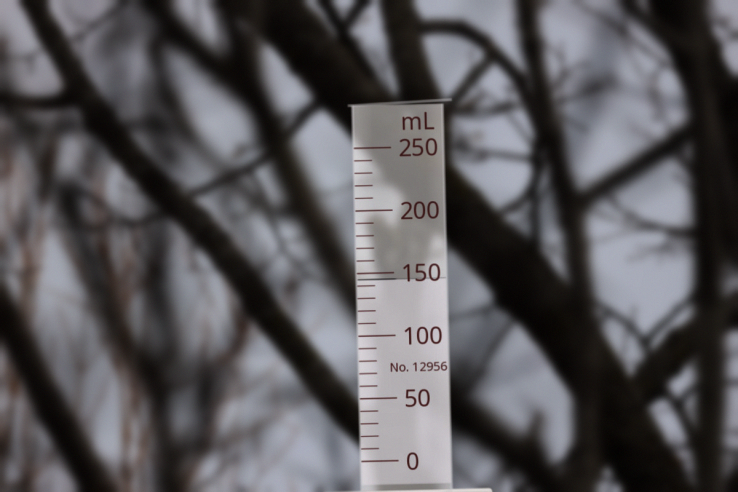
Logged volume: 145 (mL)
